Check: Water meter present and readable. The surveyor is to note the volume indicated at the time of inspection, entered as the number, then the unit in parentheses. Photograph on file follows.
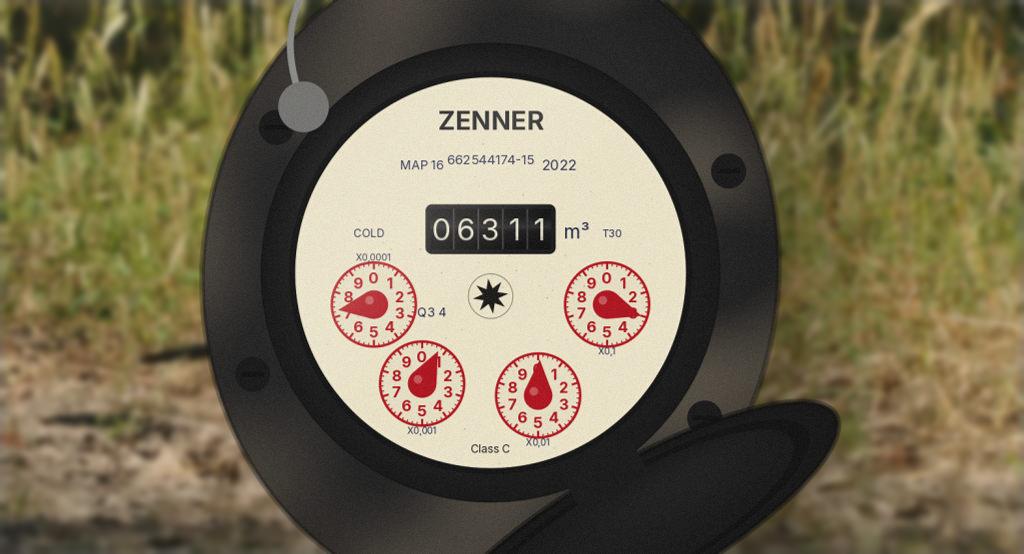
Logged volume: 6311.3007 (m³)
